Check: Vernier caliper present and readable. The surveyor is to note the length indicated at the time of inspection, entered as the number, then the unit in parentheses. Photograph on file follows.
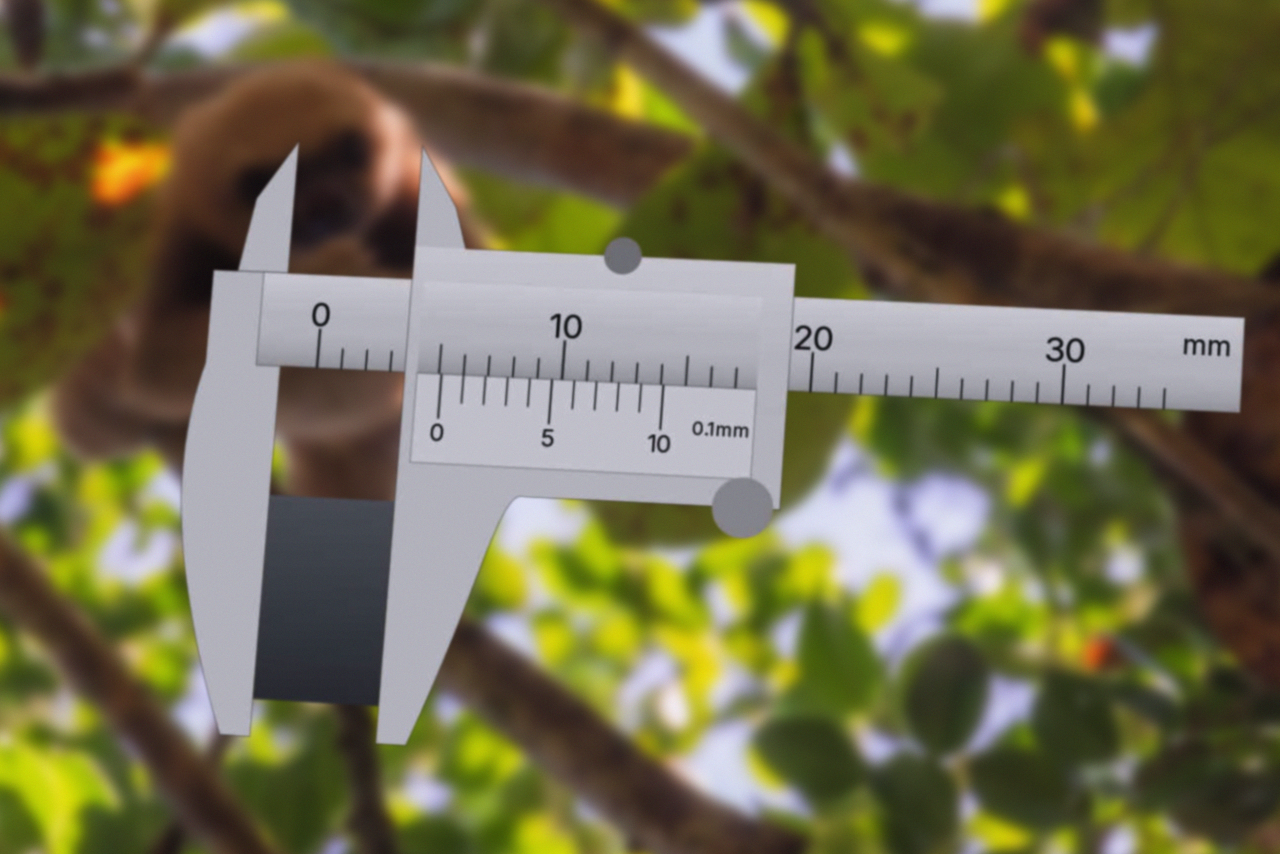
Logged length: 5.1 (mm)
